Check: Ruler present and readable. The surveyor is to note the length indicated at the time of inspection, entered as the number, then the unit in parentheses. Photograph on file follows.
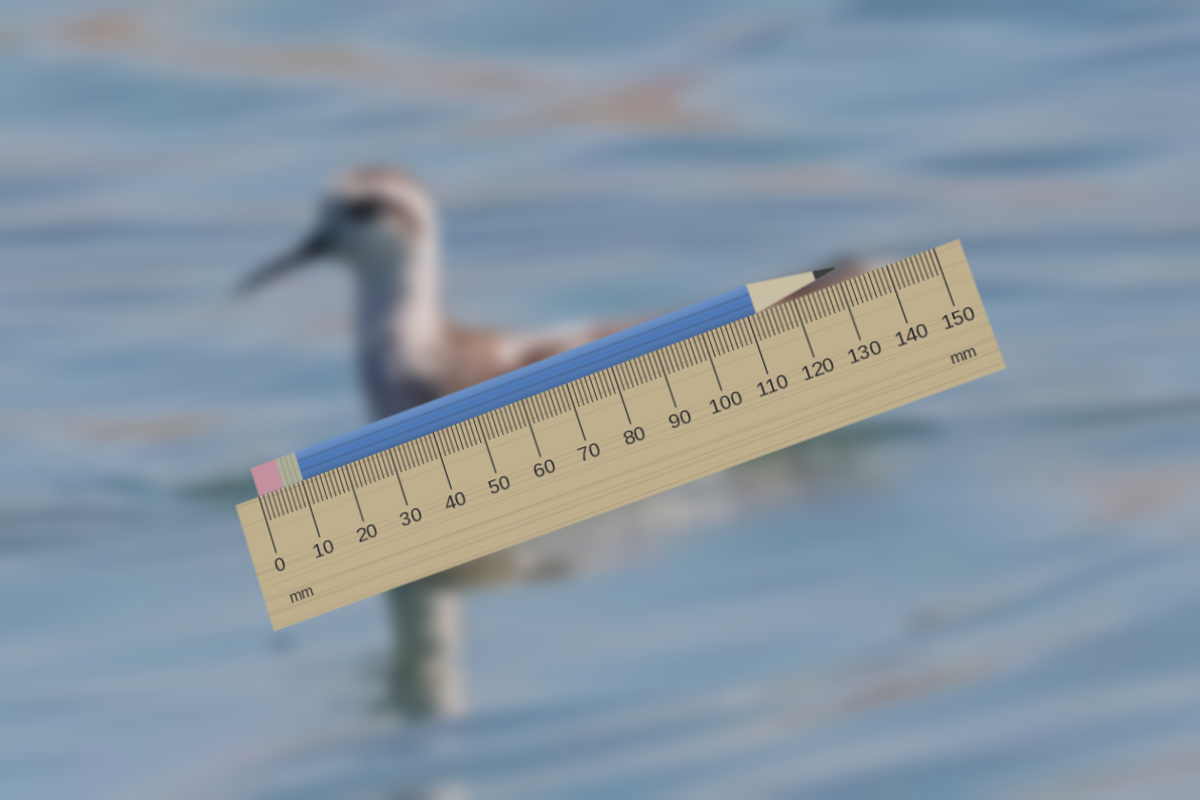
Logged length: 130 (mm)
